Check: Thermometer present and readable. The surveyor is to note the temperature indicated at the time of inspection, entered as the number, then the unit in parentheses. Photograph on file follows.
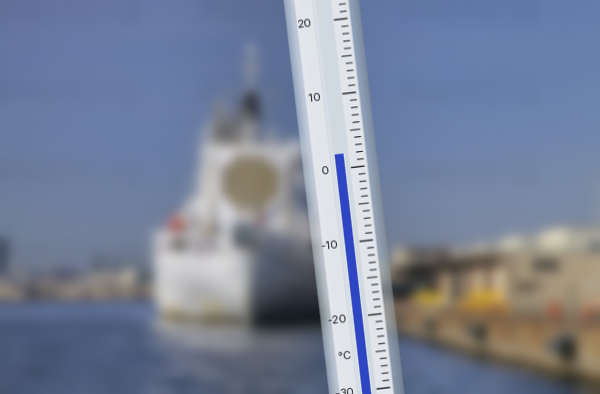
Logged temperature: 2 (°C)
